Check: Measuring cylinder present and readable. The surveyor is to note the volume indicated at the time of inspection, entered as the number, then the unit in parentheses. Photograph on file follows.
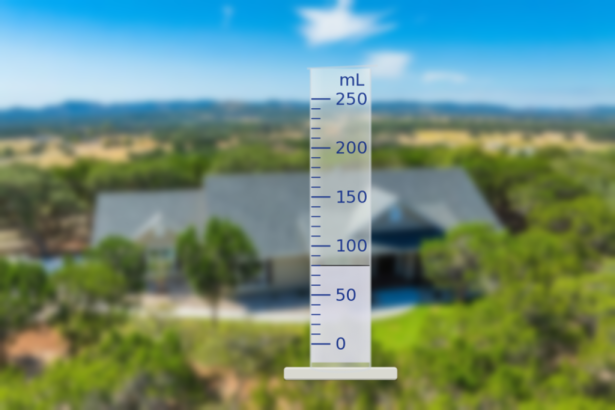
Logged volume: 80 (mL)
